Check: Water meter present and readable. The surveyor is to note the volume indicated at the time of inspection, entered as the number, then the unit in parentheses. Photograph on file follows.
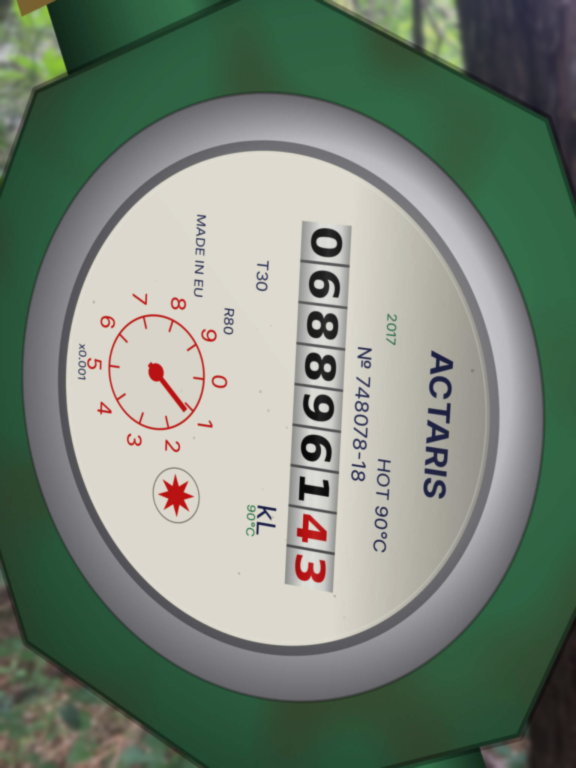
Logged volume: 688961.431 (kL)
